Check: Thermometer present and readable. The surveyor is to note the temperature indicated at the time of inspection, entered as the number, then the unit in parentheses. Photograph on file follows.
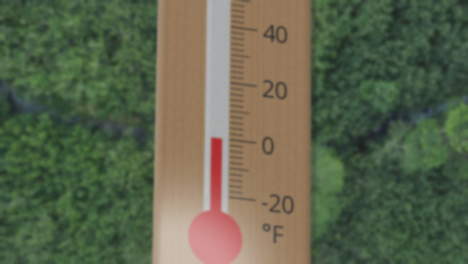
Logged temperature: 0 (°F)
